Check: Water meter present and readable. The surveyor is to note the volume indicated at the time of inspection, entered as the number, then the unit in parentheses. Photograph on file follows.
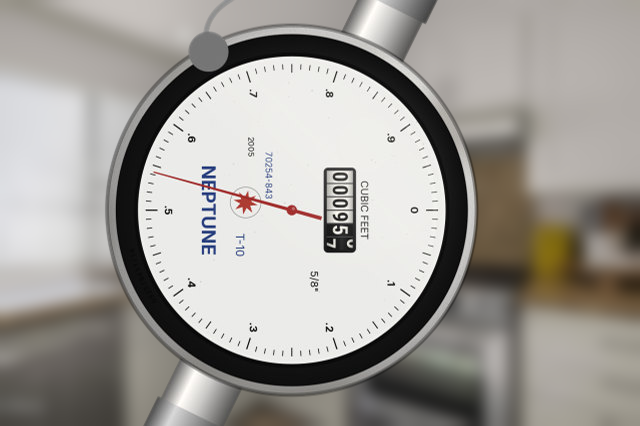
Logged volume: 956.54 (ft³)
